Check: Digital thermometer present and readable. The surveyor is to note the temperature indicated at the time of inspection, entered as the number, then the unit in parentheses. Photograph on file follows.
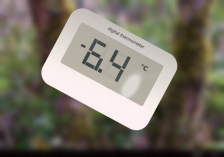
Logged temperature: -6.4 (°C)
